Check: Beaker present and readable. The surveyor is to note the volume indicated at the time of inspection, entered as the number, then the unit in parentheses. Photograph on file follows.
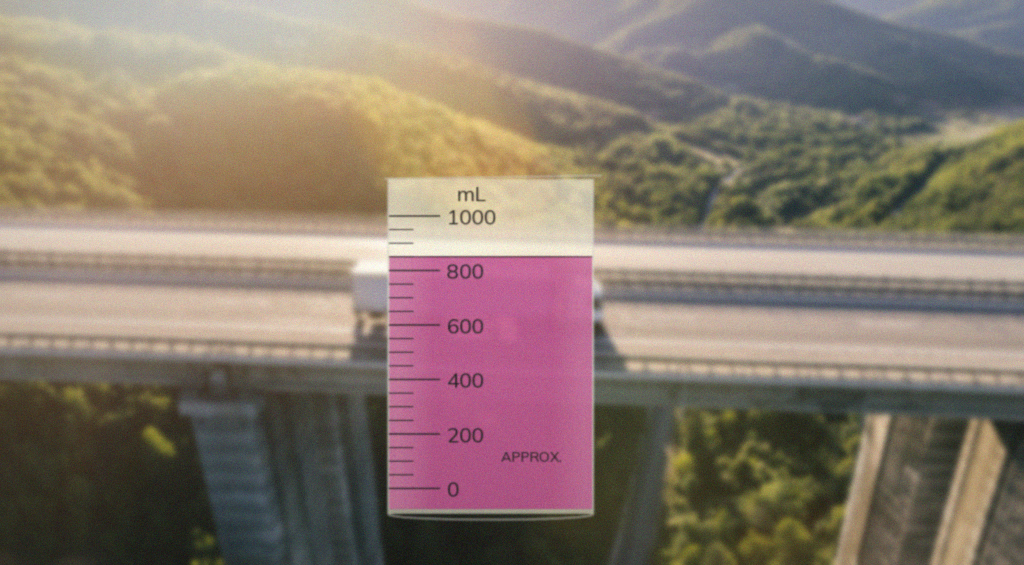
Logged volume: 850 (mL)
